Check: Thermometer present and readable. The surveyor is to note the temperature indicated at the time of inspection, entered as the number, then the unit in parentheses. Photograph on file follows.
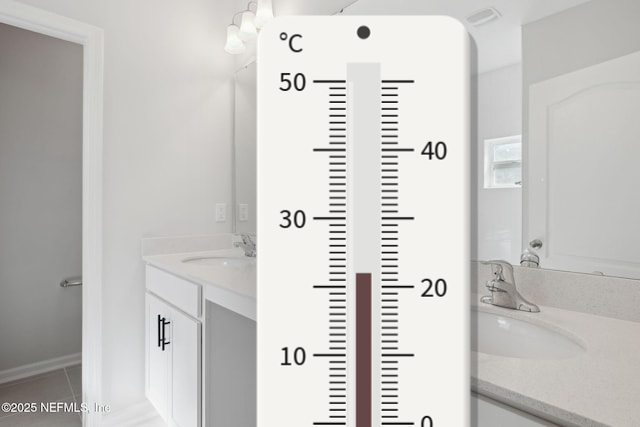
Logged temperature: 22 (°C)
